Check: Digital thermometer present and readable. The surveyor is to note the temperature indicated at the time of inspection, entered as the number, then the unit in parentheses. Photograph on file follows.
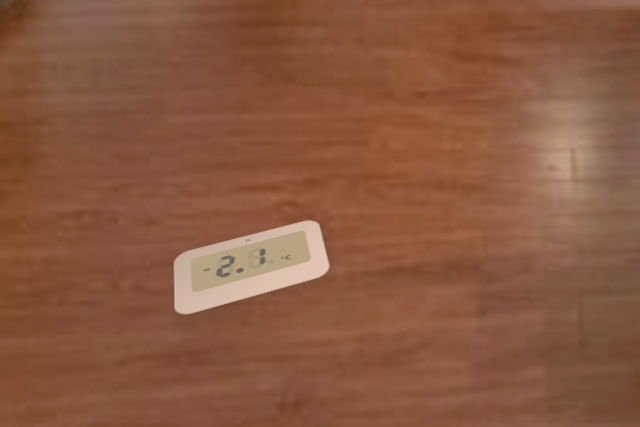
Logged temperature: -2.1 (°C)
